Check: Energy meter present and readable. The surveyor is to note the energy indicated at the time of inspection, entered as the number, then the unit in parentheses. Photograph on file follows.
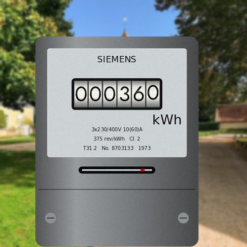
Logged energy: 360 (kWh)
